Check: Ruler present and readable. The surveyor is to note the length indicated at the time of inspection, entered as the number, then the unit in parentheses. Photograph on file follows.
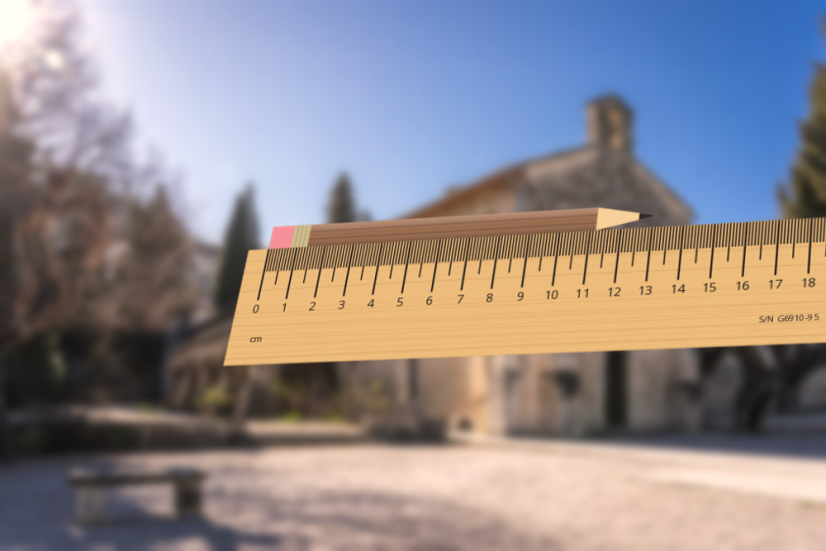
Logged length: 13 (cm)
